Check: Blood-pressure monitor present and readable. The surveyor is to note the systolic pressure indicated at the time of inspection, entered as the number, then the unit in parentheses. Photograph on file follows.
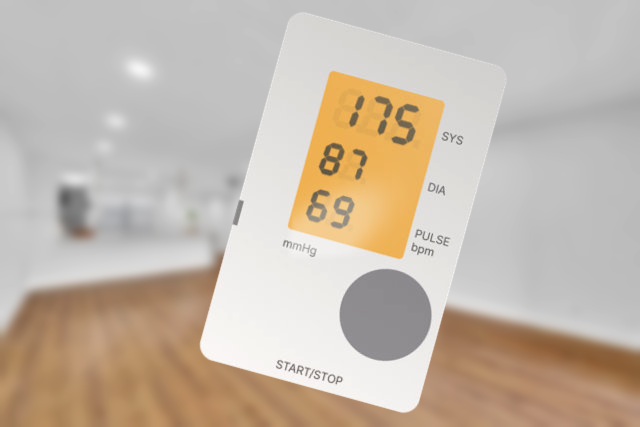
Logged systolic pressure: 175 (mmHg)
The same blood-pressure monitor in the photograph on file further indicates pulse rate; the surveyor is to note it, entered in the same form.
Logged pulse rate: 69 (bpm)
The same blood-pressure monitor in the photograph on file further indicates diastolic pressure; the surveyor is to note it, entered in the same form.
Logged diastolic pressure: 87 (mmHg)
